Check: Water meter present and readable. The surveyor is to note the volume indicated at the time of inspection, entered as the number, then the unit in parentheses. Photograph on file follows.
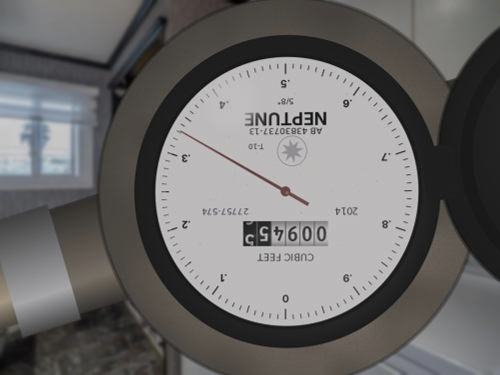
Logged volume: 9455.33 (ft³)
